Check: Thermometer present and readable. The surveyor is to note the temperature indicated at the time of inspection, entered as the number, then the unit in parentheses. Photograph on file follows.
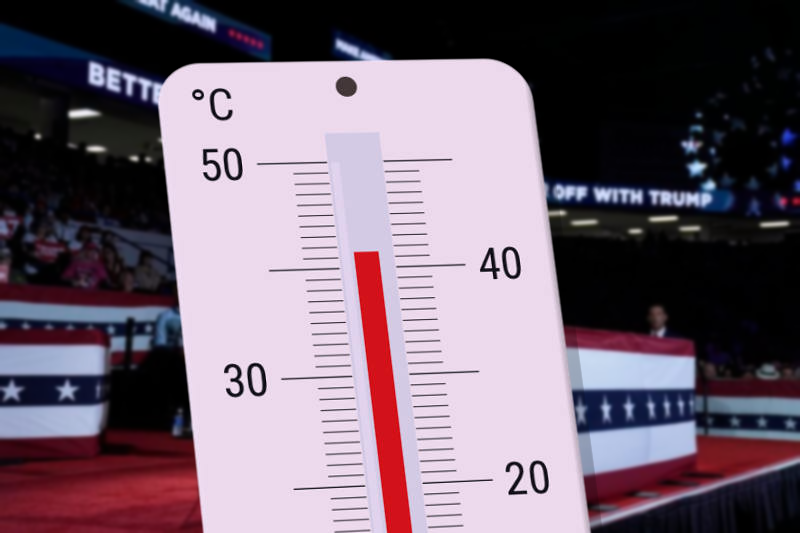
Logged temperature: 41.5 (°C)
